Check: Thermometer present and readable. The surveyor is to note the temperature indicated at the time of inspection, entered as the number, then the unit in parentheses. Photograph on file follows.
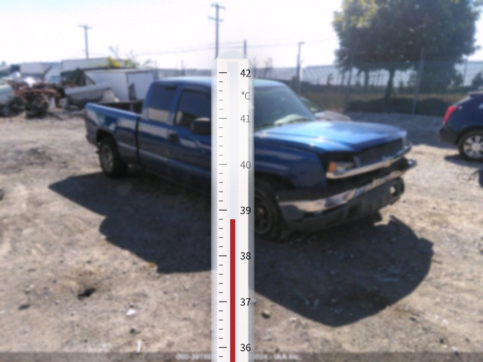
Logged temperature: 38.8 (°C)
